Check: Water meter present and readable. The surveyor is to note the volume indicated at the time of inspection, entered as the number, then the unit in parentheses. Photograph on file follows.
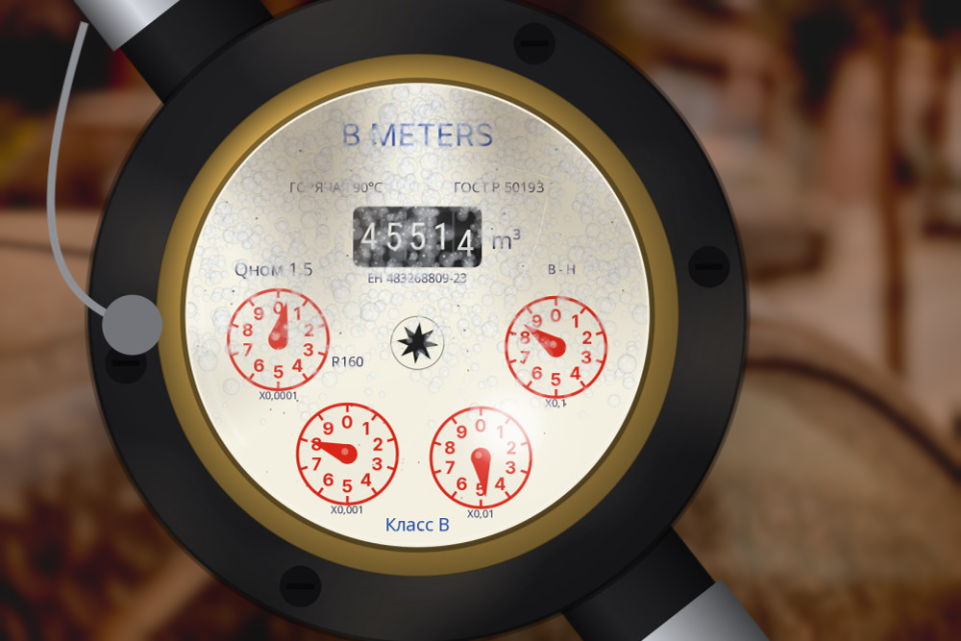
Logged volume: 45513.8480 (m³)
